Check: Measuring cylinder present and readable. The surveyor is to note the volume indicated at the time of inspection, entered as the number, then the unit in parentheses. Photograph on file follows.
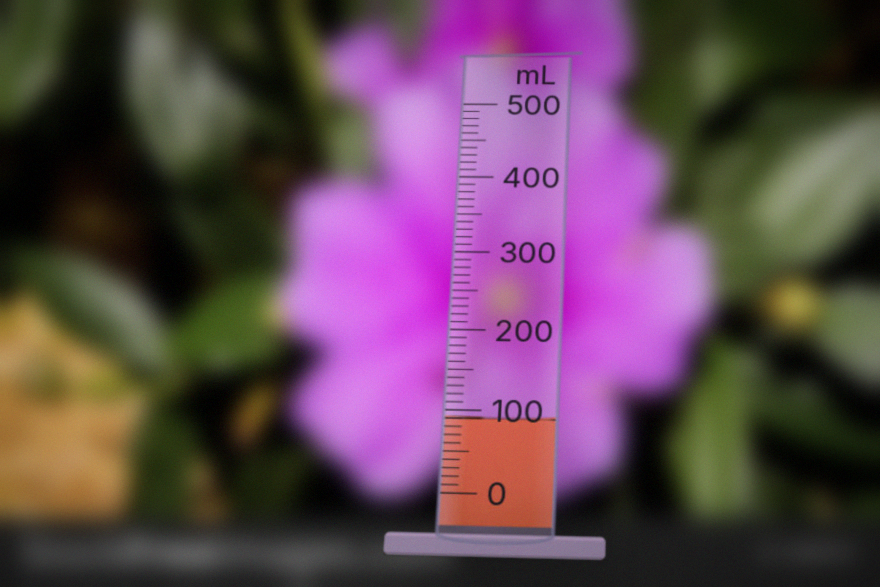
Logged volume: 90 (mL)
